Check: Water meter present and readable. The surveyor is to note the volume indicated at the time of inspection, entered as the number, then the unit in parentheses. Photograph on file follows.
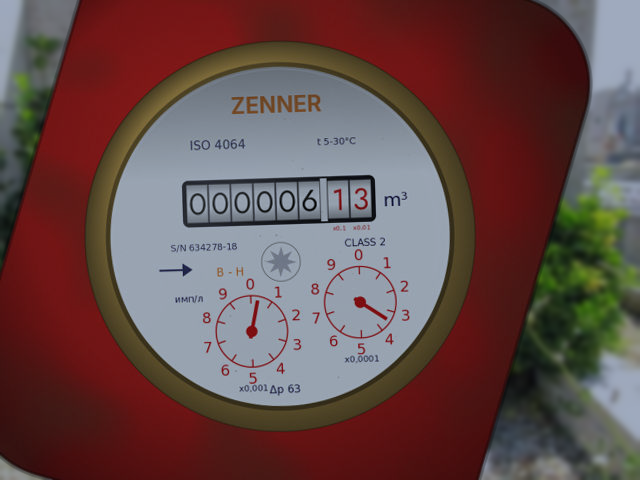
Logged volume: 6.1303 (m³)
